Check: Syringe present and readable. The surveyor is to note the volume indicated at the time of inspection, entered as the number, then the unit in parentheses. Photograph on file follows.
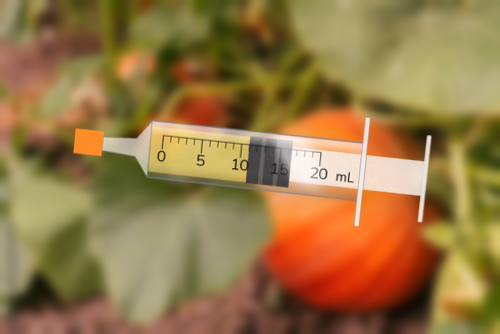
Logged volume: 11 (mL)
